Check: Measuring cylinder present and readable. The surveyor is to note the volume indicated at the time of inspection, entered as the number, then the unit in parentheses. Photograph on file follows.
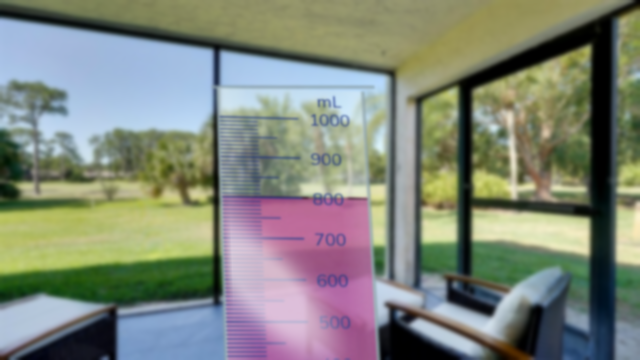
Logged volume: 800 (mL)
